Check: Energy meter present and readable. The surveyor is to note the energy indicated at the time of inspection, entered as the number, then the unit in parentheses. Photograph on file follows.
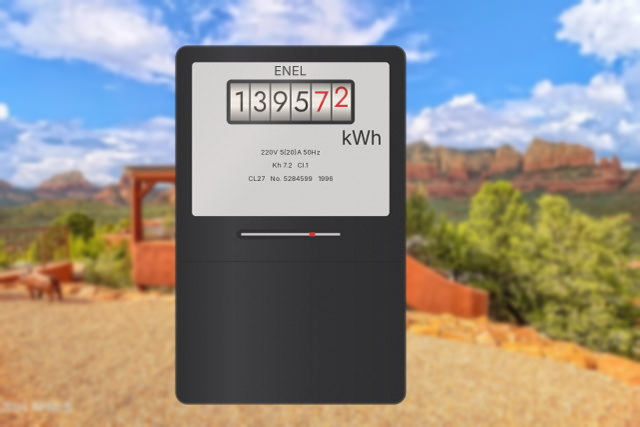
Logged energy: 1395.72 (kWh)
